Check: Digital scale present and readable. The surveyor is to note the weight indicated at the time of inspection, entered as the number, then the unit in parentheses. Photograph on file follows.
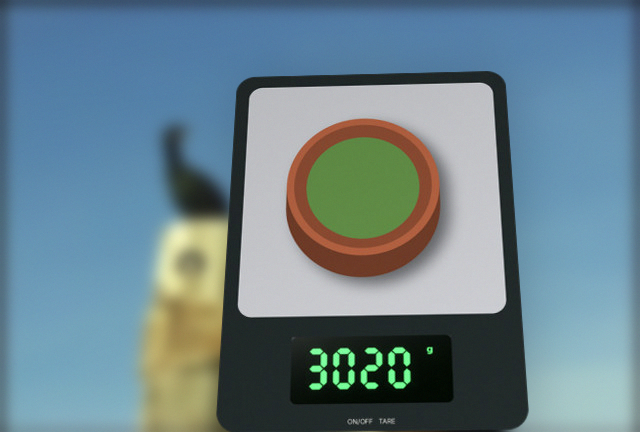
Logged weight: 3020 (g)
